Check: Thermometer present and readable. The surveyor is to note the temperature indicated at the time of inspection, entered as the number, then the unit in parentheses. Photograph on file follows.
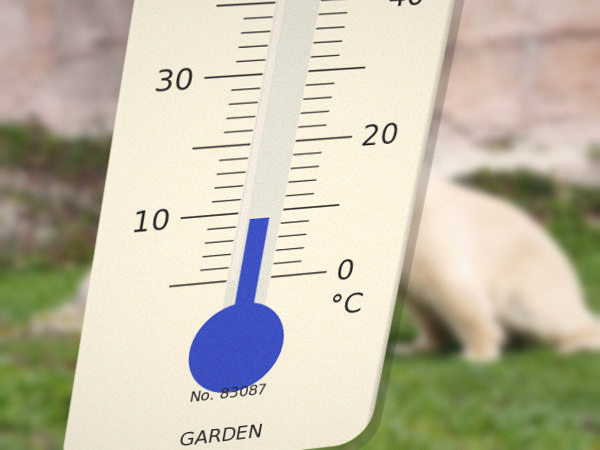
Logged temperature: 9 (°C)
